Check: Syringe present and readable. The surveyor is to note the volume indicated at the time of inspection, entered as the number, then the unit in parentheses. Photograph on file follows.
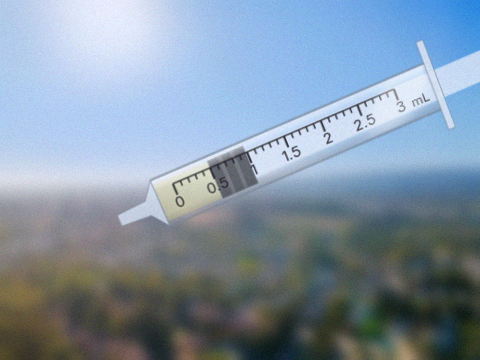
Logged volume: 0.5 (mL)
